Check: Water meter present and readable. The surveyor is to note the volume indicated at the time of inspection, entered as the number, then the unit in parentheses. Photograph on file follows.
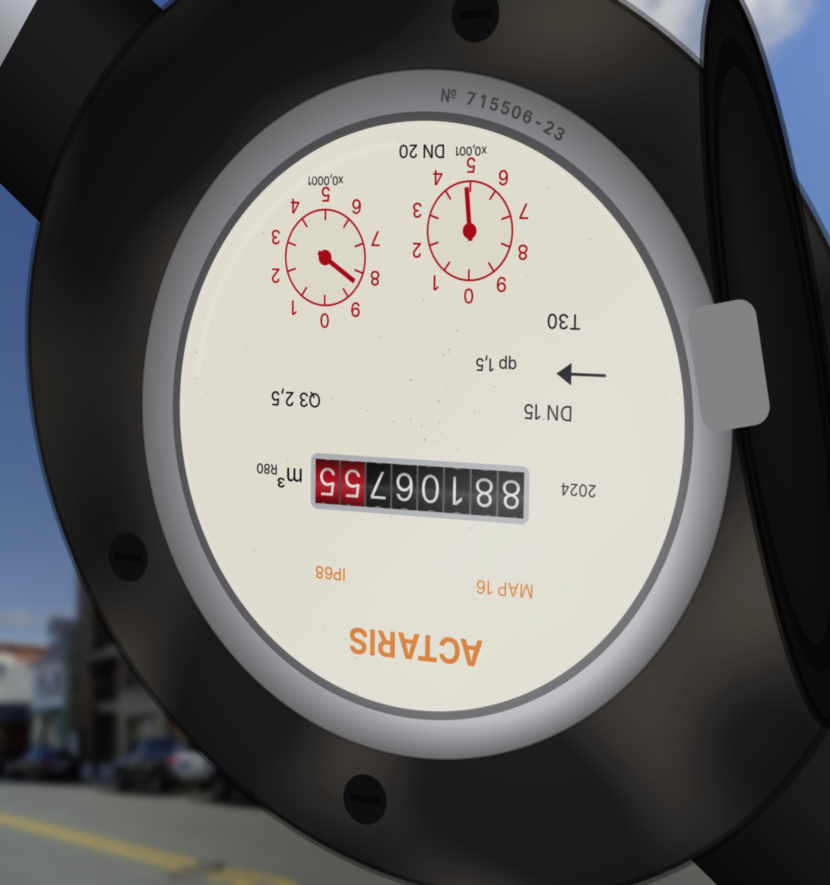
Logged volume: 881067.5548 (m³)
